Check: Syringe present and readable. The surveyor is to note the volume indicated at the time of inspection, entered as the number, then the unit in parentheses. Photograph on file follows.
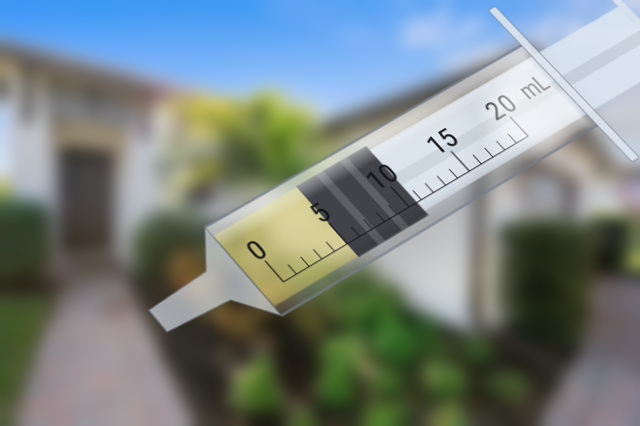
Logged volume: 5 (mL)
